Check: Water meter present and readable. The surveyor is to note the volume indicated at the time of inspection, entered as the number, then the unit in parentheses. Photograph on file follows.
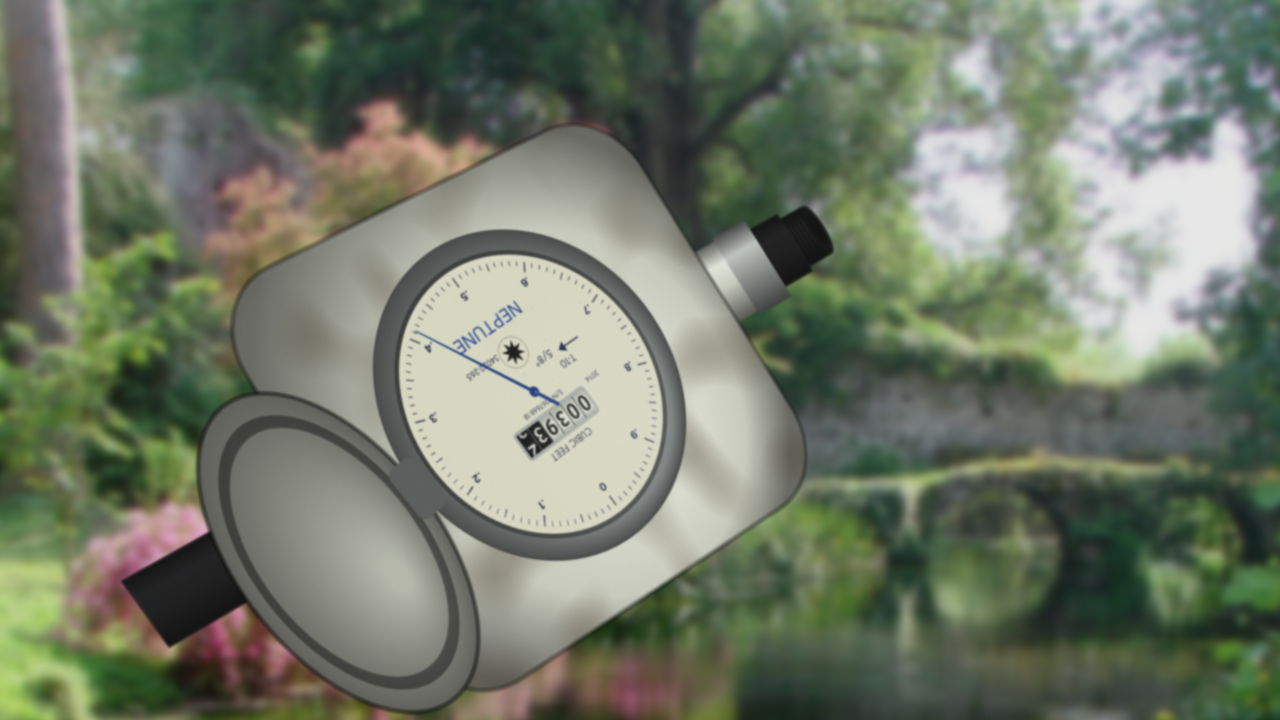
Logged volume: 3932.41 (ft³)
